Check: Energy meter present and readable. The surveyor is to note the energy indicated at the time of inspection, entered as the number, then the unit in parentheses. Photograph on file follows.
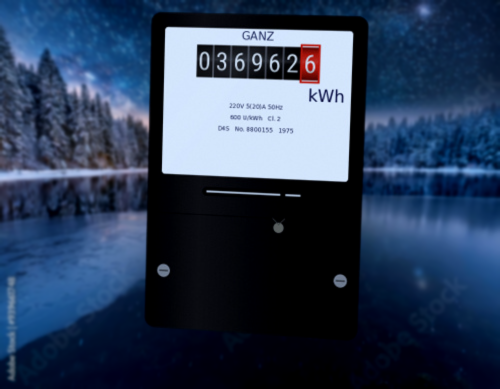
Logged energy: 36962.6 (kWh)
